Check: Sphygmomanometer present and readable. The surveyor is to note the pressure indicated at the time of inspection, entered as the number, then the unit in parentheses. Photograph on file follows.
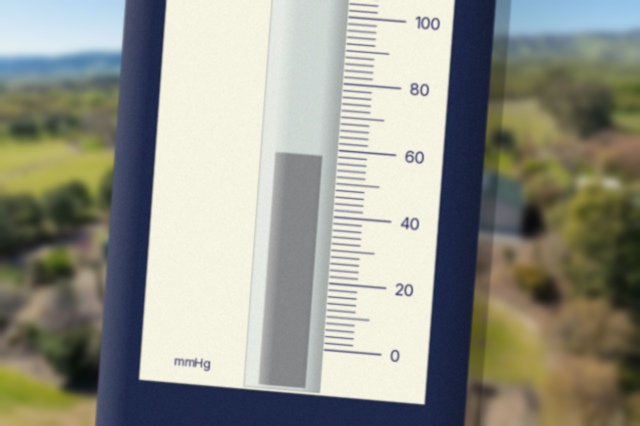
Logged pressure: 58 (mmHg)
